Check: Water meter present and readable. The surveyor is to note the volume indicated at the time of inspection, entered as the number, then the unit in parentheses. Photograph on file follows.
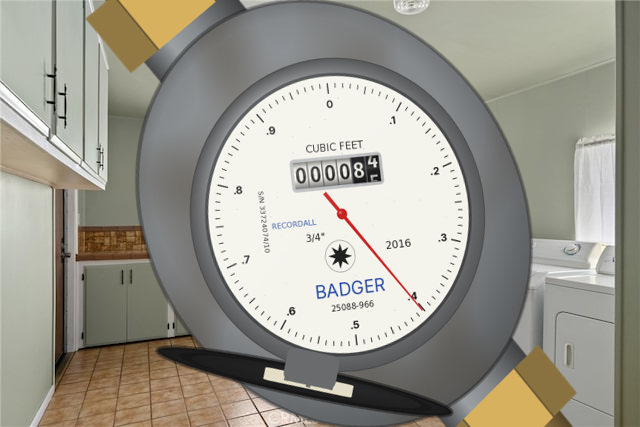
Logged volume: 84.40 (ft³)
